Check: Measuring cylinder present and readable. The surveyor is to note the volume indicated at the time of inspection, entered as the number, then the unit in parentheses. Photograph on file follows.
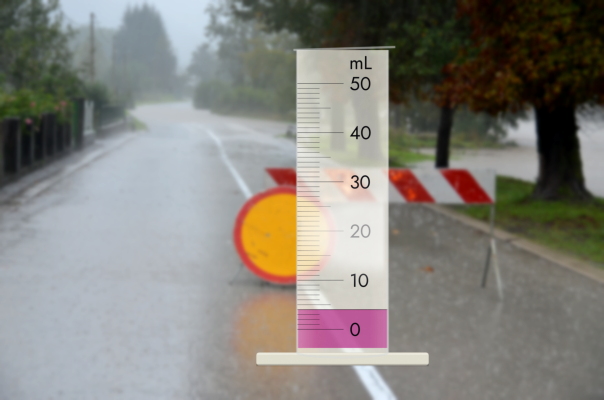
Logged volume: 4 (mL)
